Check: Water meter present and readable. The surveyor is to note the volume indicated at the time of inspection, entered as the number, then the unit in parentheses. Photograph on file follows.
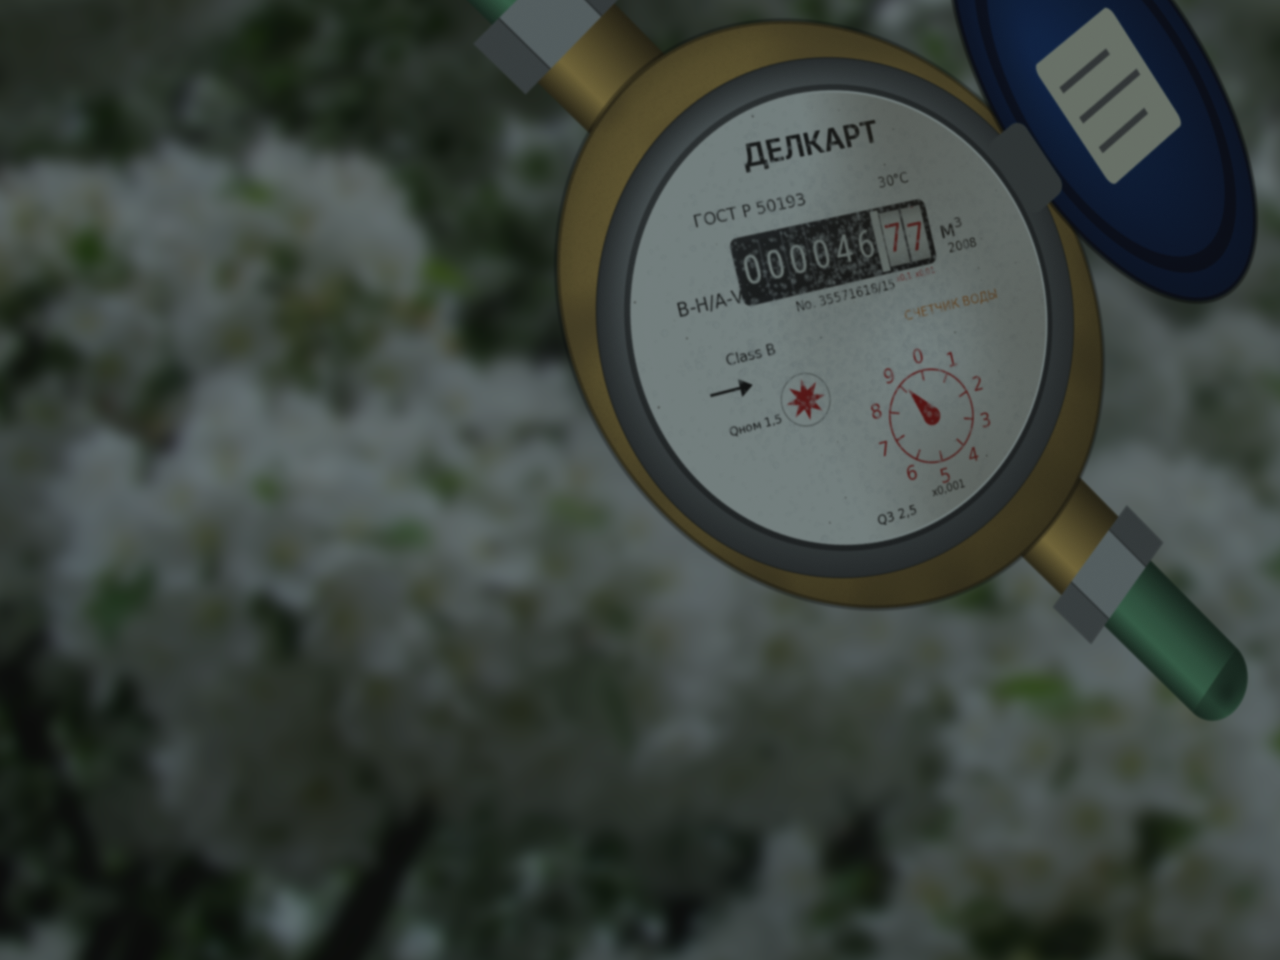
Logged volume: 46.769 (m³)
